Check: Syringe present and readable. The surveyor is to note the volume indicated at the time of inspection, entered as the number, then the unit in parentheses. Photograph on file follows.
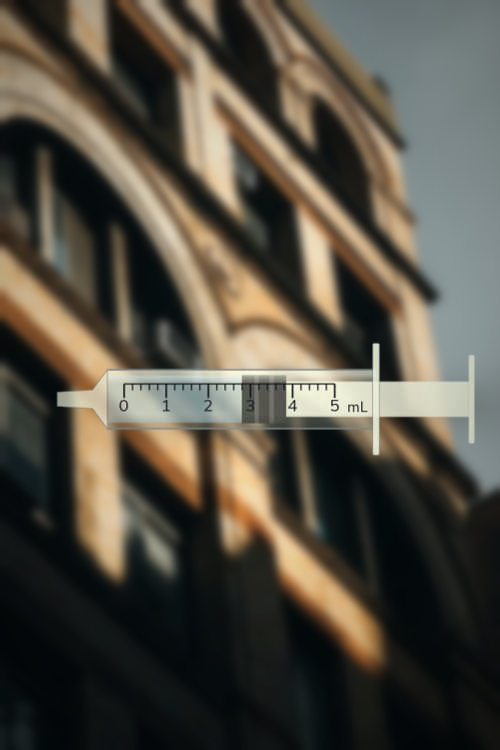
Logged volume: 2.8 (mL)
